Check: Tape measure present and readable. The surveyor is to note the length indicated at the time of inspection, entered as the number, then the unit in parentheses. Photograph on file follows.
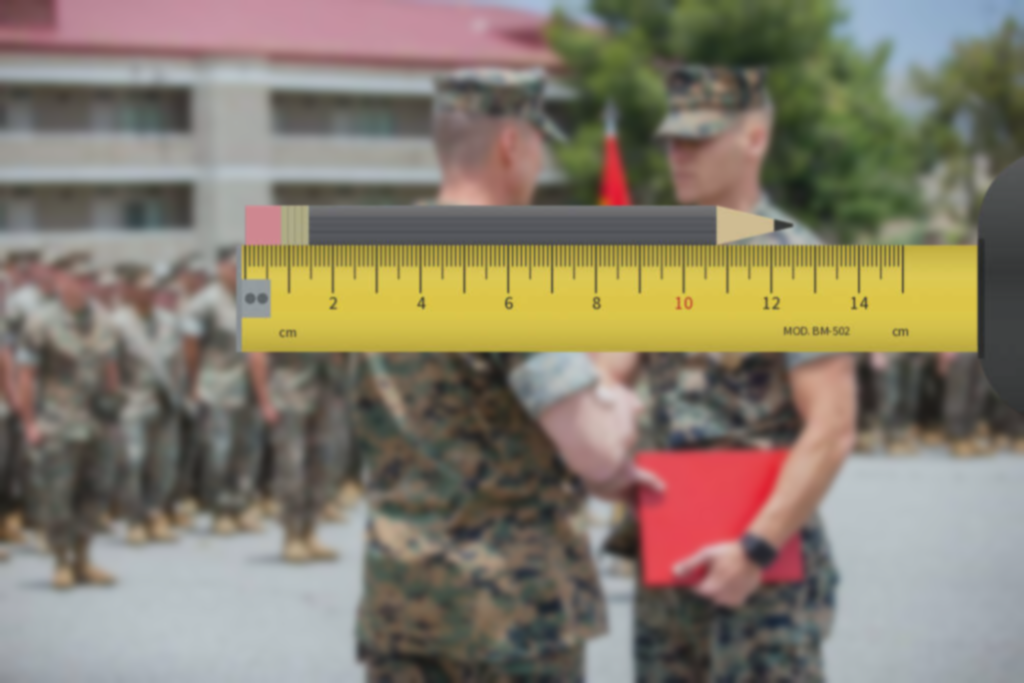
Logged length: 12.5 (cm)
